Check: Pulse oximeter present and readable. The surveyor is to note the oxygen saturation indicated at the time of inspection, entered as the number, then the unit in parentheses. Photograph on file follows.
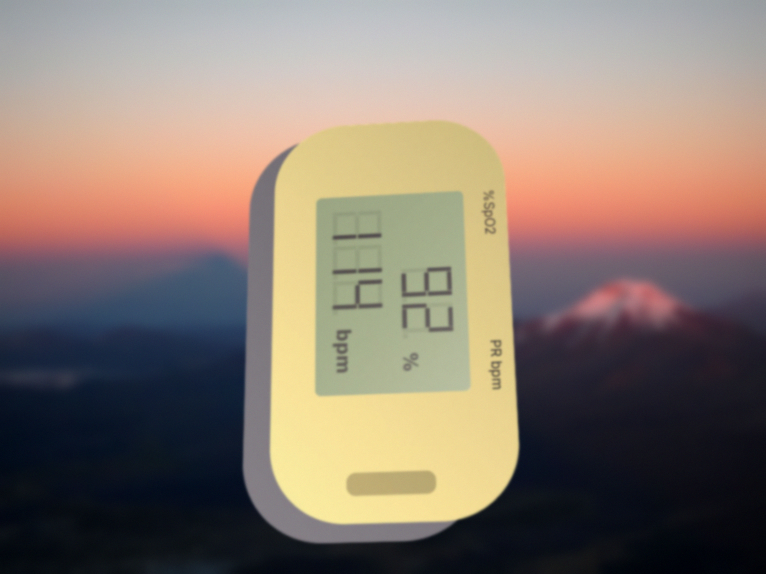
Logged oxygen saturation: 92 (%)
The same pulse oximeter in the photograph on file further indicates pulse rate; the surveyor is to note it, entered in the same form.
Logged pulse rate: 114 (bpm)
